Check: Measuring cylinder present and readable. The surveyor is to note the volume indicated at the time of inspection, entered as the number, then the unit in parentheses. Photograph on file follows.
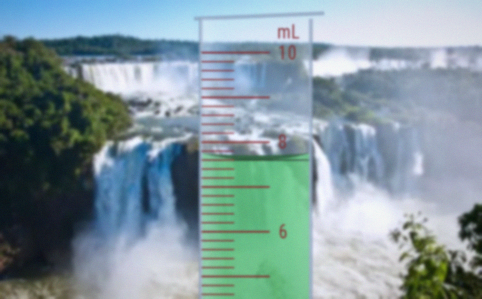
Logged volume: 7.6 (mL)
